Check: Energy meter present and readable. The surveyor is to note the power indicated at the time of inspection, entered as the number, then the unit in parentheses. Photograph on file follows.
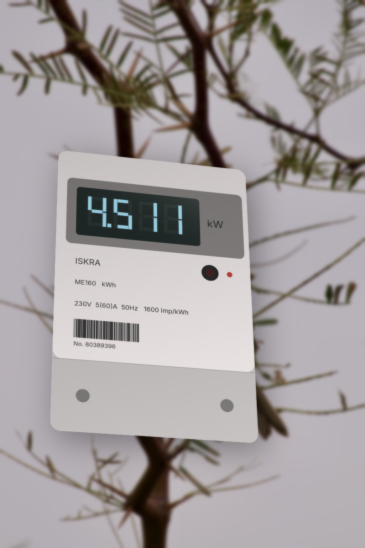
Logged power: 4.511 (kW)
